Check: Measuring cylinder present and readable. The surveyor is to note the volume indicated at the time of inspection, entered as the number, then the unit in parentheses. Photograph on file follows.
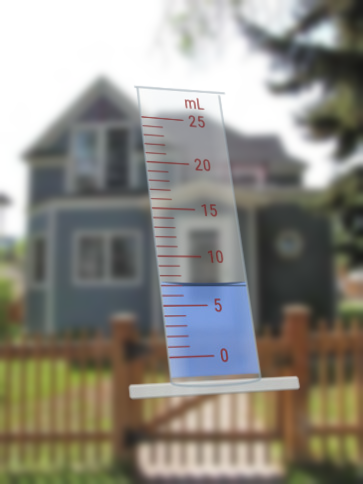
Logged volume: 7 (mL)
